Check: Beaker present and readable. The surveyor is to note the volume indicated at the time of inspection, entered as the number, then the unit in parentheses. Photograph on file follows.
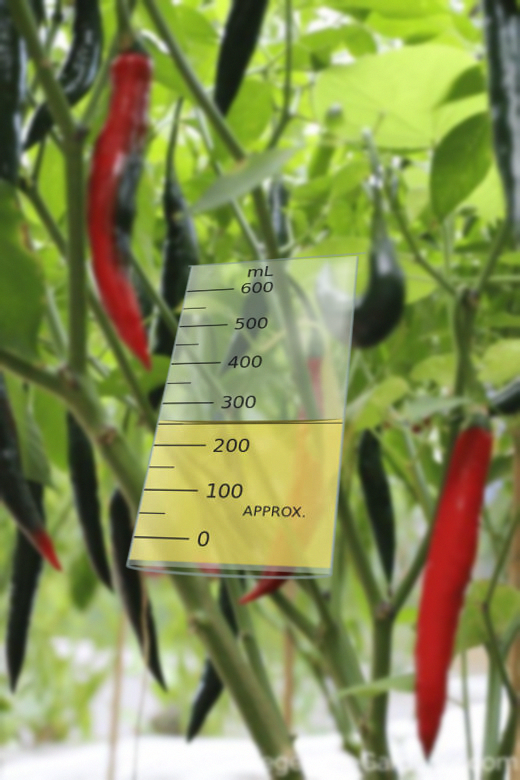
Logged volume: 250 (mL)
